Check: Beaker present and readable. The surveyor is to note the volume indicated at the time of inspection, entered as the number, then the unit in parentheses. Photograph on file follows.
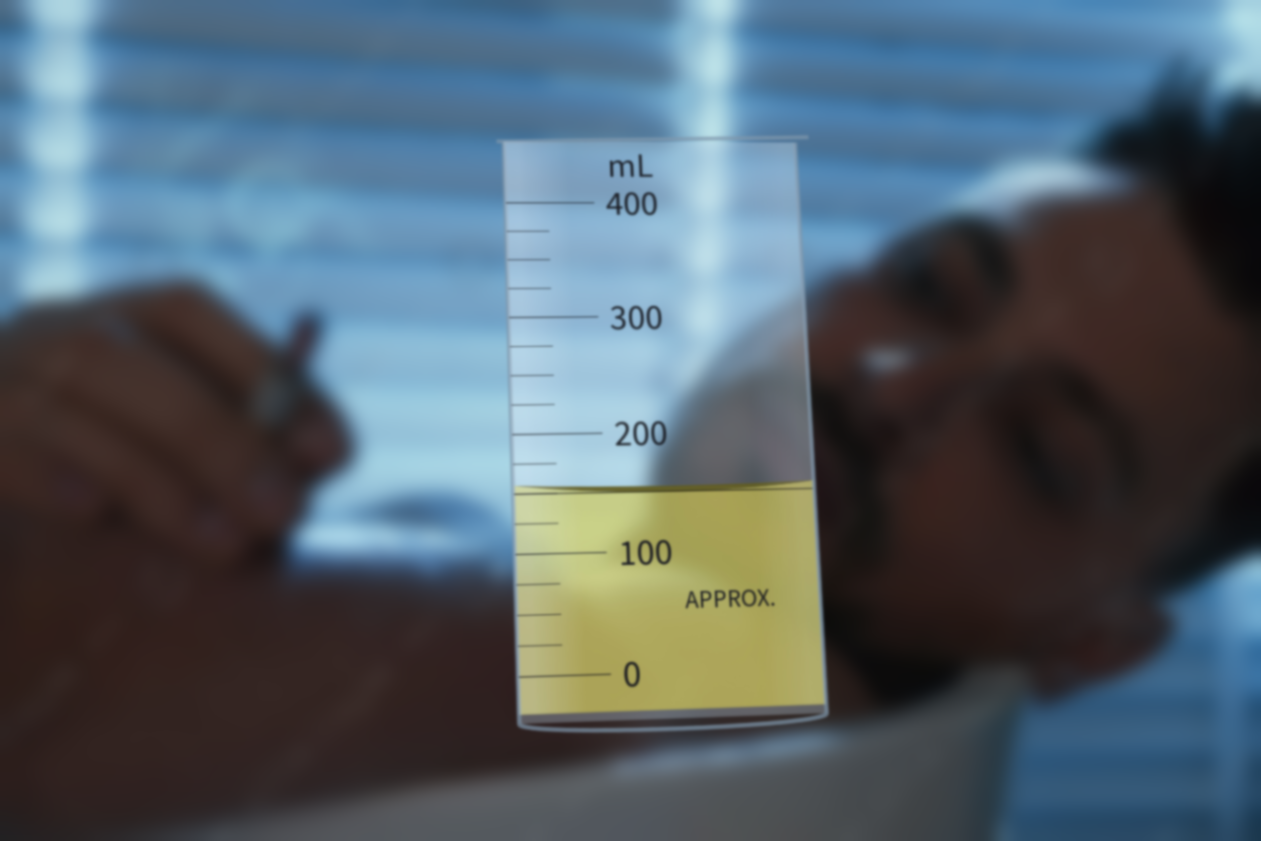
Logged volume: 150 (mL)
